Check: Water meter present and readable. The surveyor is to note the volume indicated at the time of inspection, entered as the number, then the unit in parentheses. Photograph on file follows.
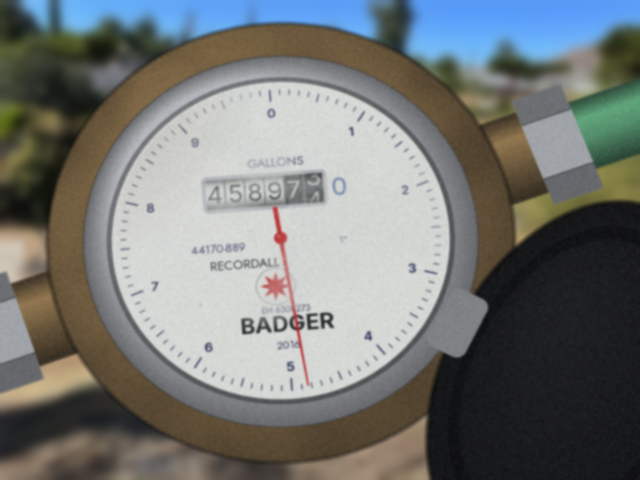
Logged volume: 4589734.8 (gal)
